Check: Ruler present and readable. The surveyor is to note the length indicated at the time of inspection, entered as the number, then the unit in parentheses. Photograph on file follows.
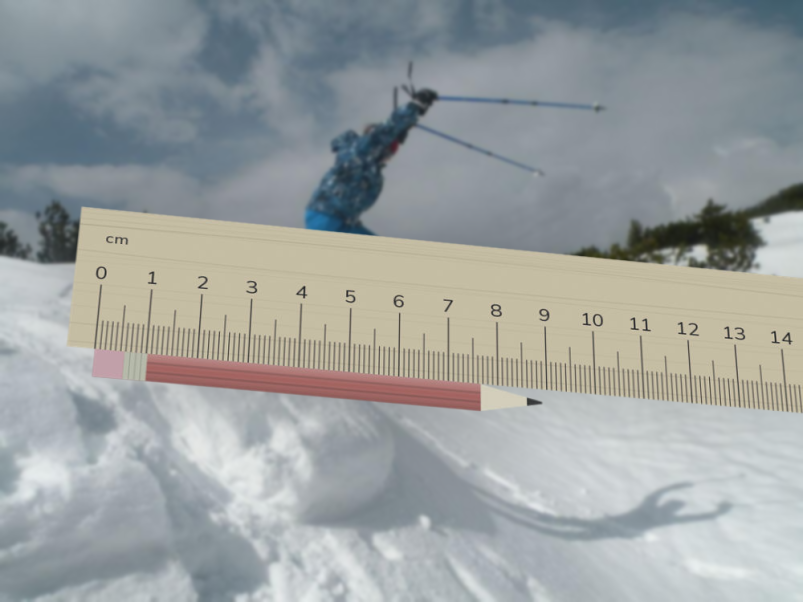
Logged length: 8.9 (cm)
